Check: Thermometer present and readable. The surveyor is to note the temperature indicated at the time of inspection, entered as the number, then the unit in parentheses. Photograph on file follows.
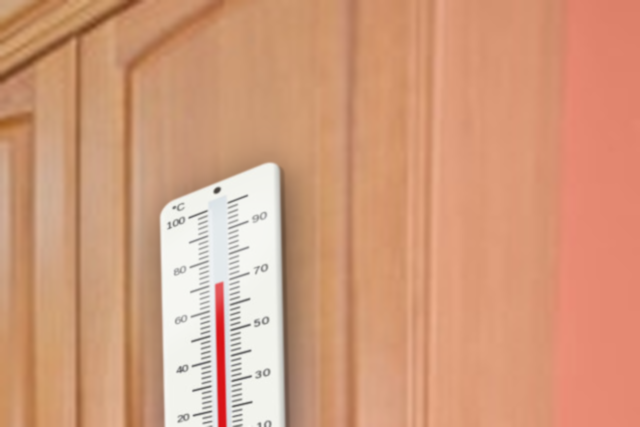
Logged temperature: 70 (°C)
